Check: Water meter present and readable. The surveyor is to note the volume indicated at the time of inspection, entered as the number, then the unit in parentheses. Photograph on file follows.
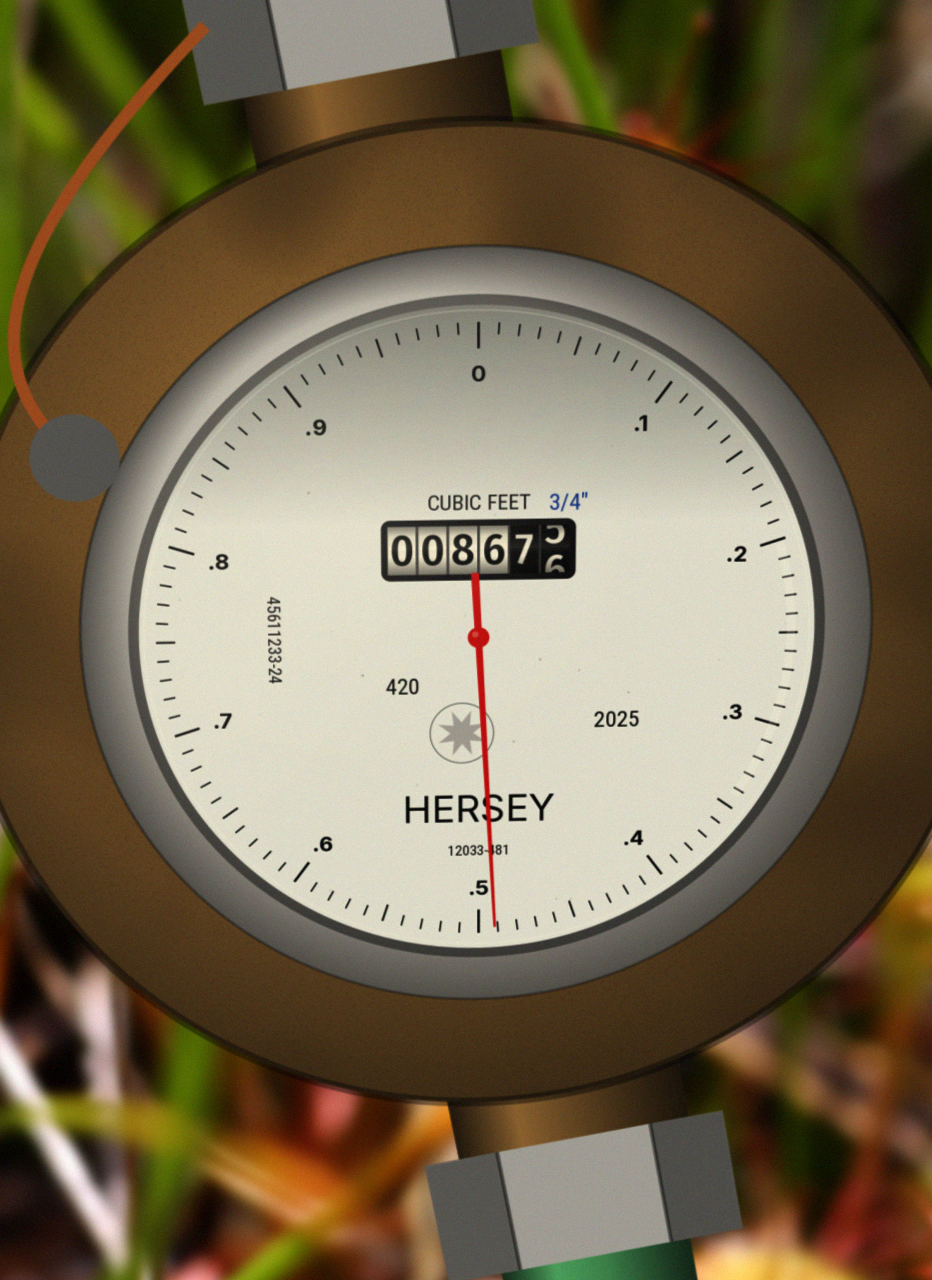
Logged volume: 8675.49 (ft³)
